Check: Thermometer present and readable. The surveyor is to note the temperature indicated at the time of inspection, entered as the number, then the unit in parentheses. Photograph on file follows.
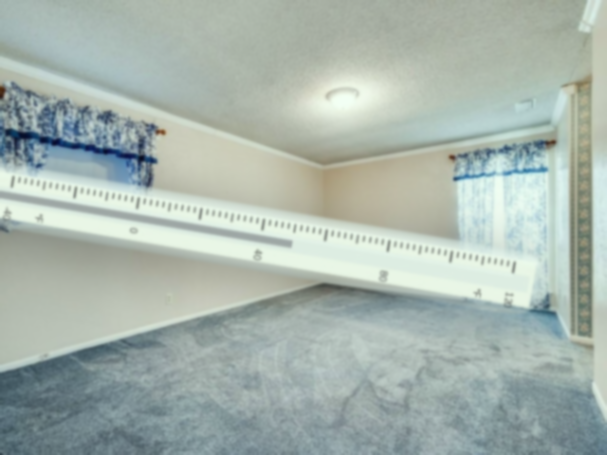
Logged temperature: 50 (°F)
